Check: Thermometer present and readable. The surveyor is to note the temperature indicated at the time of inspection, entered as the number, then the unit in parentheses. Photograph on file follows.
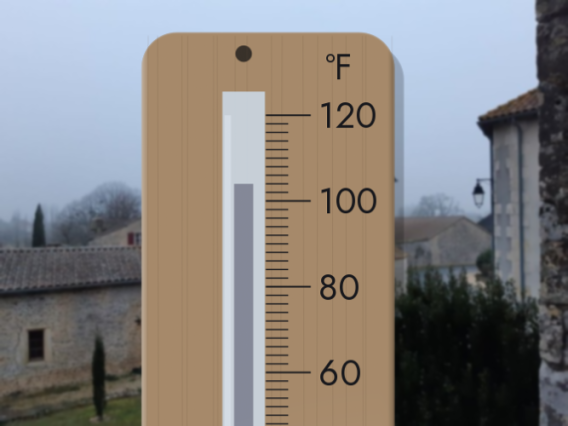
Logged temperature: 104 (°F)
